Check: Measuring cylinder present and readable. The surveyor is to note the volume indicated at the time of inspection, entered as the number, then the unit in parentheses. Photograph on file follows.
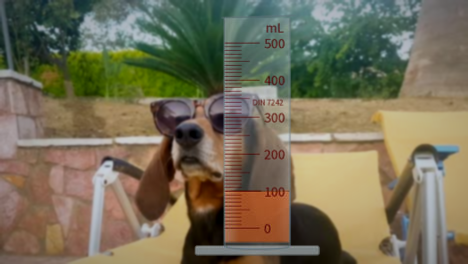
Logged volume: 100 (mL)
